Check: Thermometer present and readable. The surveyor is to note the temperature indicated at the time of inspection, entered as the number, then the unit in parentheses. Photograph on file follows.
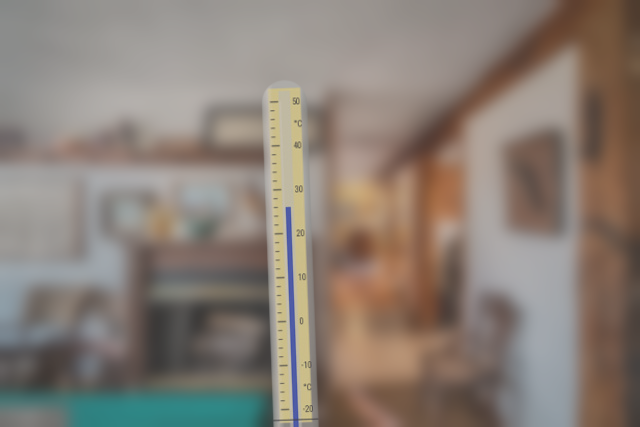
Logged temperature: 26 (°C)
